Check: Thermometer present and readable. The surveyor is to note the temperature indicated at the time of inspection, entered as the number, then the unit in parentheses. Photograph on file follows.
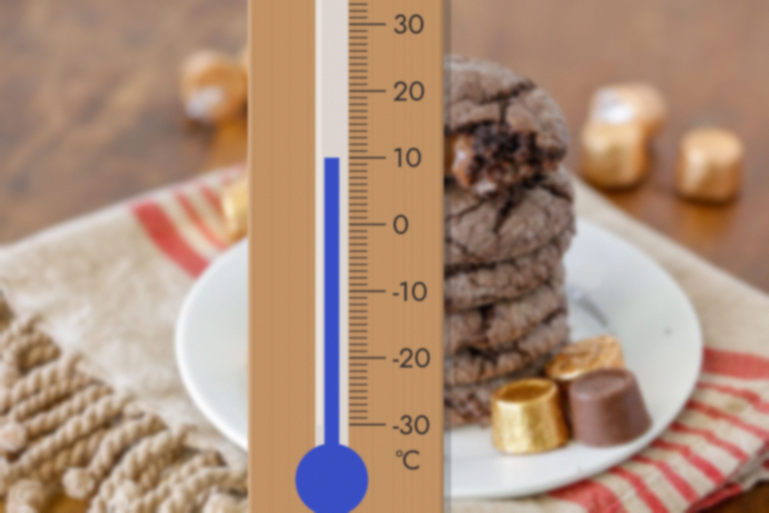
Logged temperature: 10 (°C)
